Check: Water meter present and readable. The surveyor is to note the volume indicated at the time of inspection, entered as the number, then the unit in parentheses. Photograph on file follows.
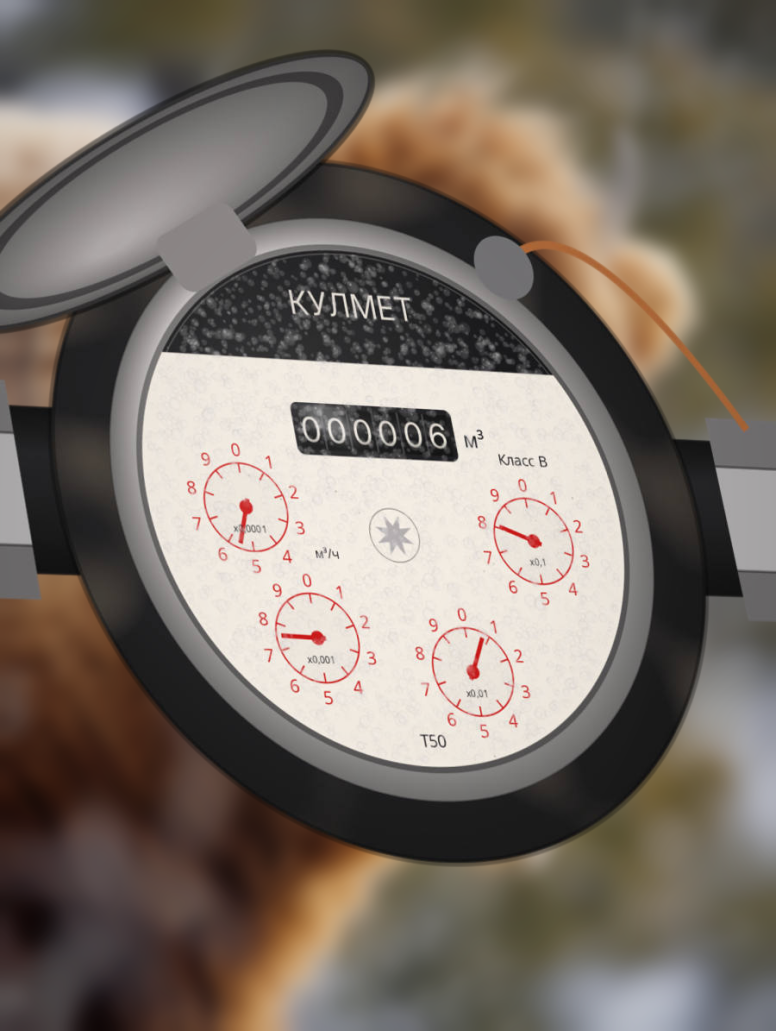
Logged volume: 6.8075 (m³)
